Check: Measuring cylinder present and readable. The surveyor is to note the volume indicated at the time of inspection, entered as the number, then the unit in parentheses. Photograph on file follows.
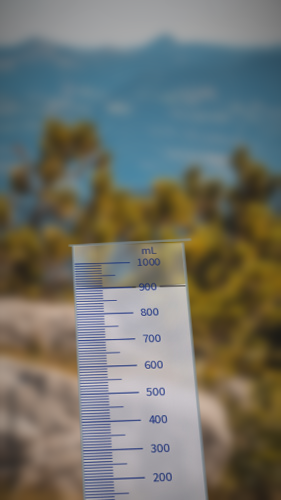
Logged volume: 900 (mL)
